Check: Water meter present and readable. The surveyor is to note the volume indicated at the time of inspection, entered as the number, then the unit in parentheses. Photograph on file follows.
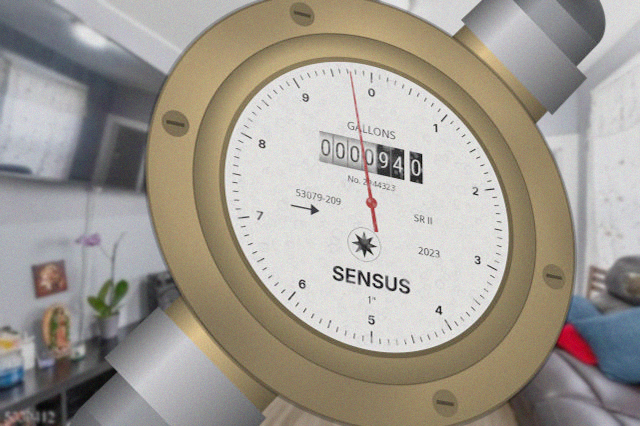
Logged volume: 939.7 (gal)
